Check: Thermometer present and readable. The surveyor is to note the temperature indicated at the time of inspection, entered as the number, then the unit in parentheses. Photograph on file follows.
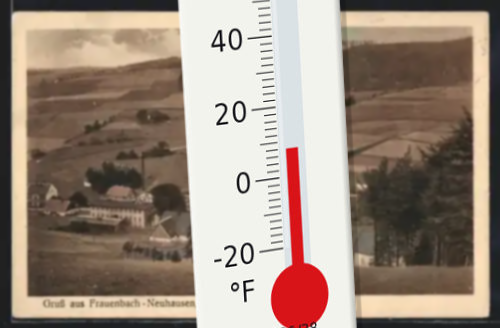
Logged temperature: 8 (°F)
